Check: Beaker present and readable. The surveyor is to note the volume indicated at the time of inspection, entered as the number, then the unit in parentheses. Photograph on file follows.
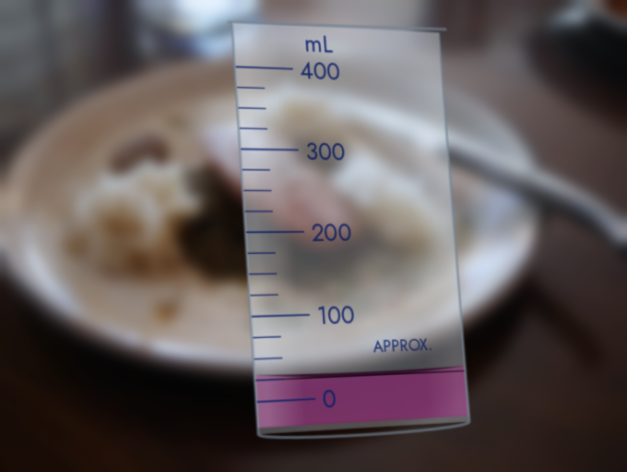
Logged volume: 25 (mL)
